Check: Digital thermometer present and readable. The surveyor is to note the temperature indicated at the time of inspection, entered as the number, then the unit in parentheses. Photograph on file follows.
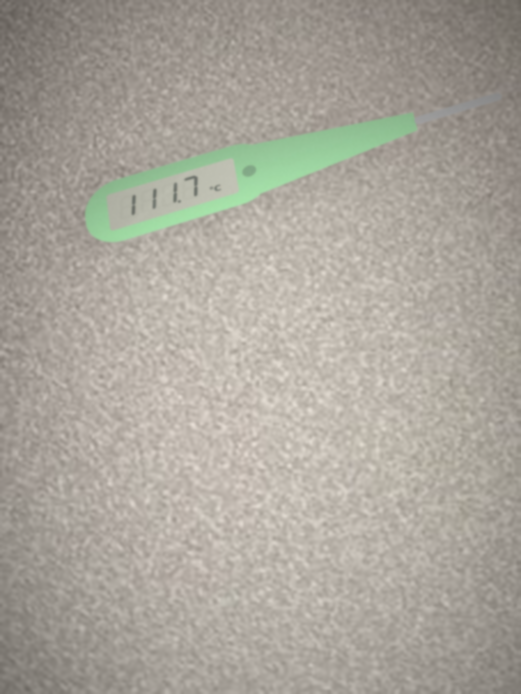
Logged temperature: 111.7 (°C)
